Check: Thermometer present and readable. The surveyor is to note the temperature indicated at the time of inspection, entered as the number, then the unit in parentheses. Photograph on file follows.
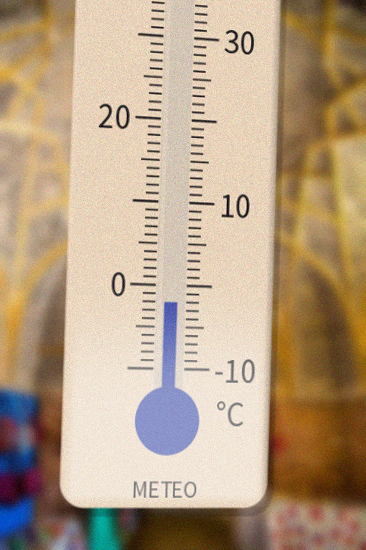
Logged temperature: -2 (°C)
